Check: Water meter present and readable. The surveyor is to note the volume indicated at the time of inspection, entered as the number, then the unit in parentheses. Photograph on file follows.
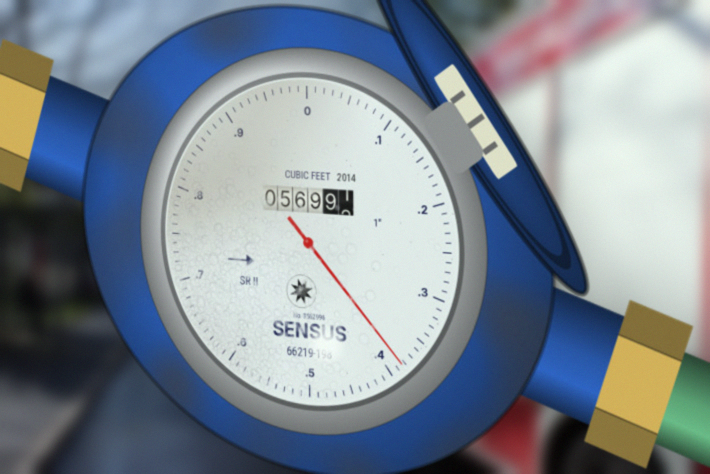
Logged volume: 56991.38 (ft³)
